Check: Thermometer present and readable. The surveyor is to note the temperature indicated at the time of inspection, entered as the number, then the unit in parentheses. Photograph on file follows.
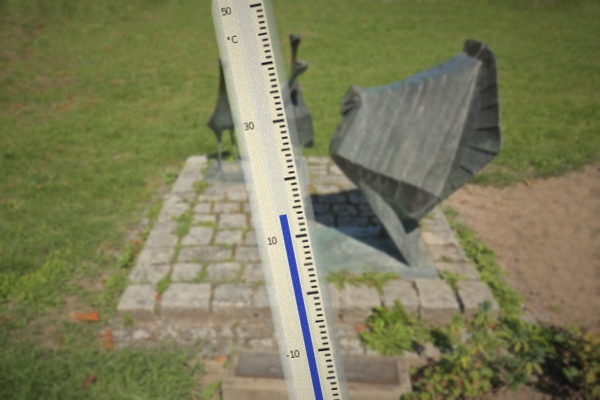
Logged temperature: 14 (°C)
